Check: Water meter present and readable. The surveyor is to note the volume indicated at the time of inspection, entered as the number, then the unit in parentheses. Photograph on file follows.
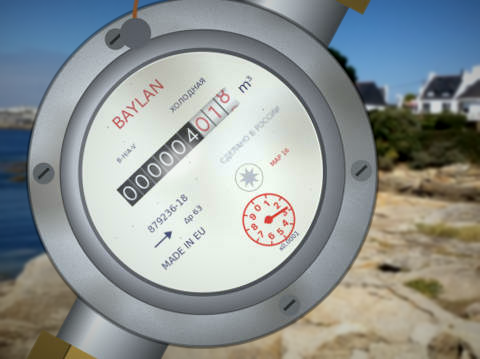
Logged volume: 4.0182 (m³)
